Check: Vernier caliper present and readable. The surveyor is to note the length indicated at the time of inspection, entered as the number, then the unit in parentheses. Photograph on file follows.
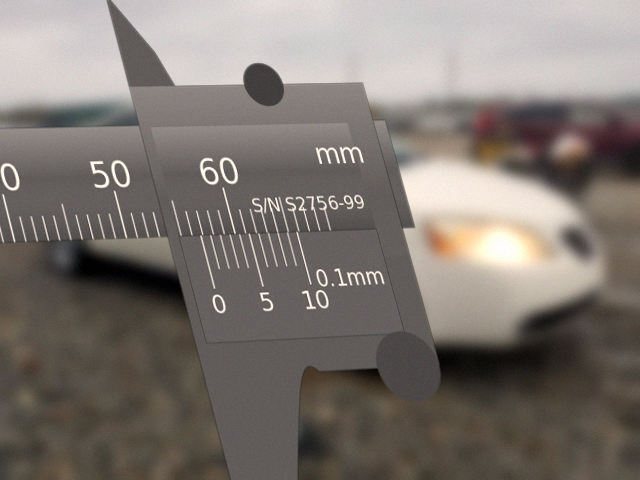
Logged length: 56.8 (mm)
